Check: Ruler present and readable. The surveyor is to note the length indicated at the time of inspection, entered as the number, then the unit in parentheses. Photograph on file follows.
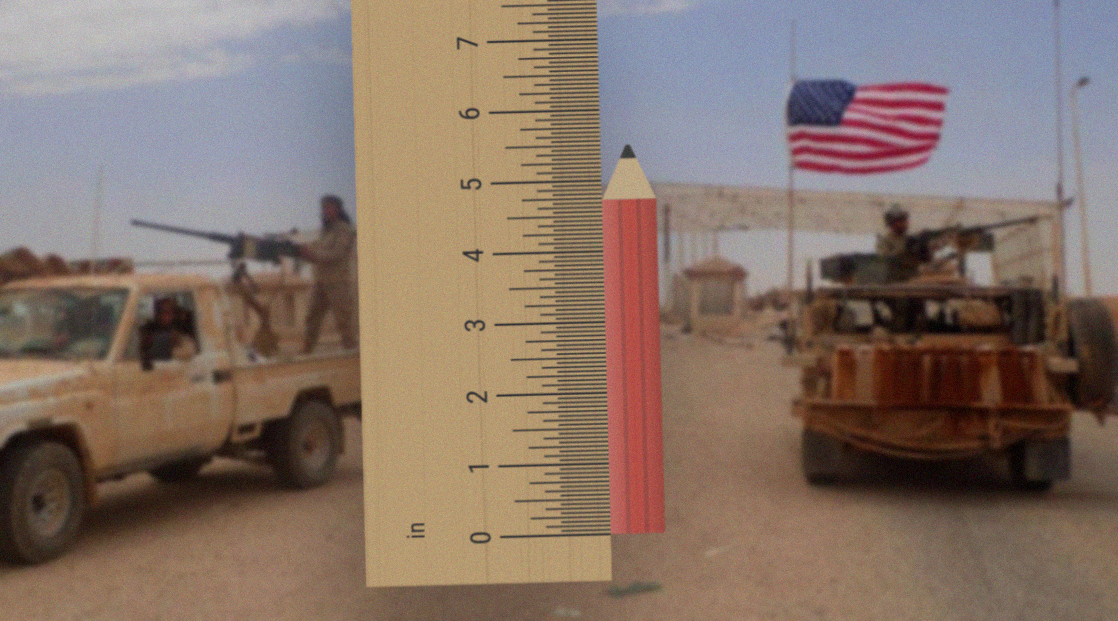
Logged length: 5.5 (in)
